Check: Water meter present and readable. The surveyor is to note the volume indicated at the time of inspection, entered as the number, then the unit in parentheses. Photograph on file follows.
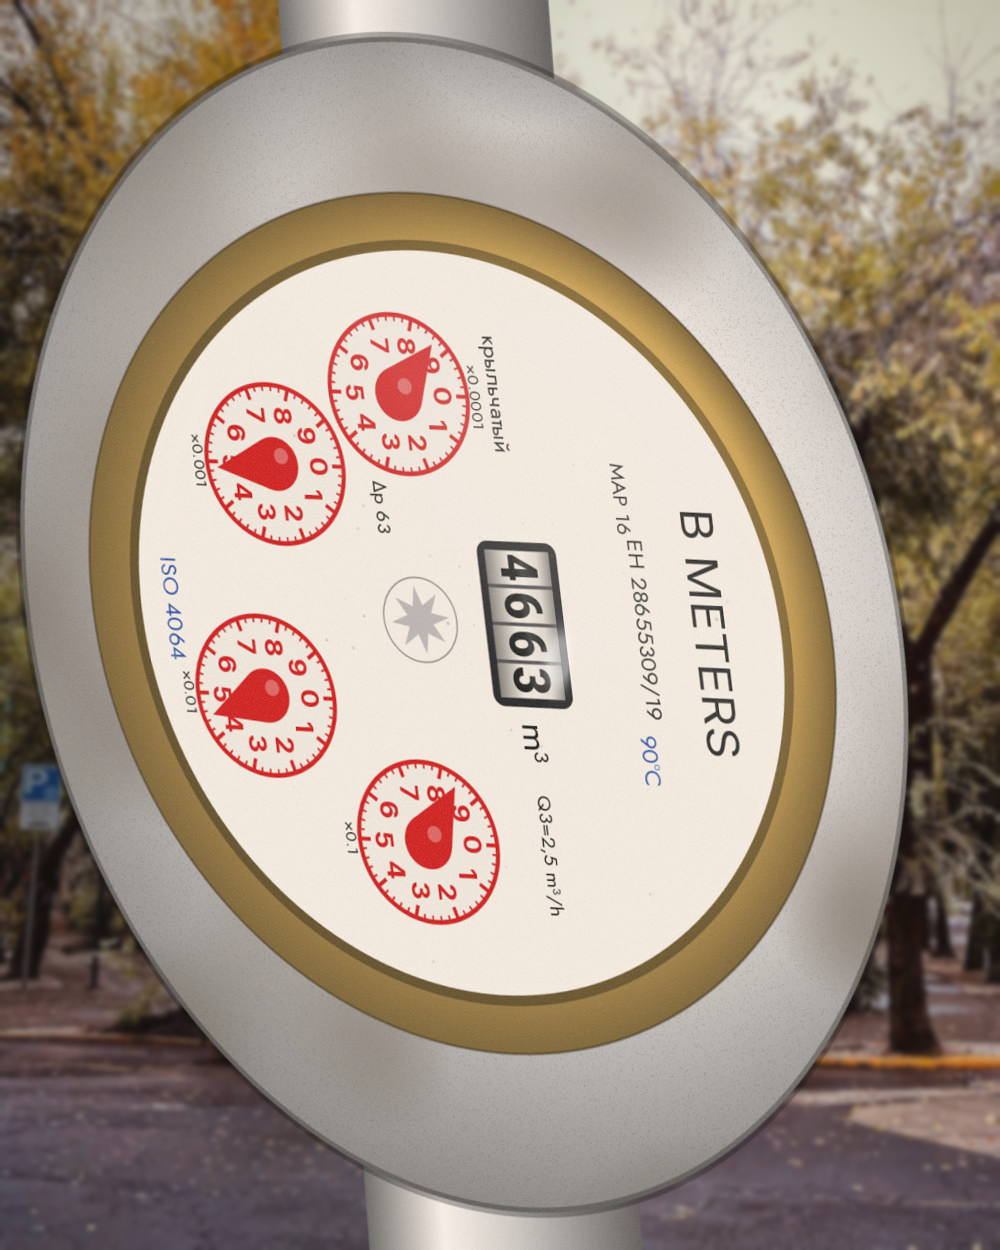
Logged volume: 4663.8448 (m³)
